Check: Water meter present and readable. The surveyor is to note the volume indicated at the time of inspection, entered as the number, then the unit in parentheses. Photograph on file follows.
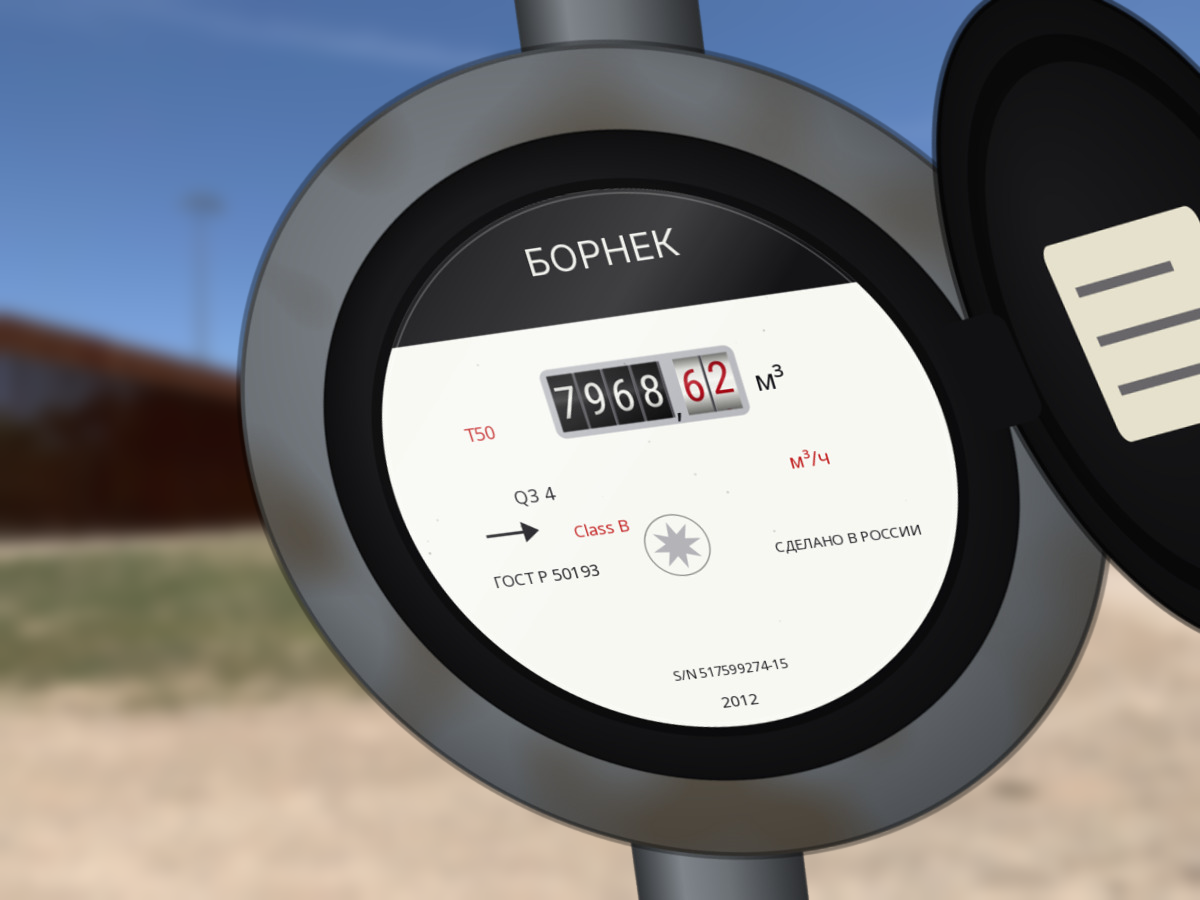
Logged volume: 7968.62 (m³)
